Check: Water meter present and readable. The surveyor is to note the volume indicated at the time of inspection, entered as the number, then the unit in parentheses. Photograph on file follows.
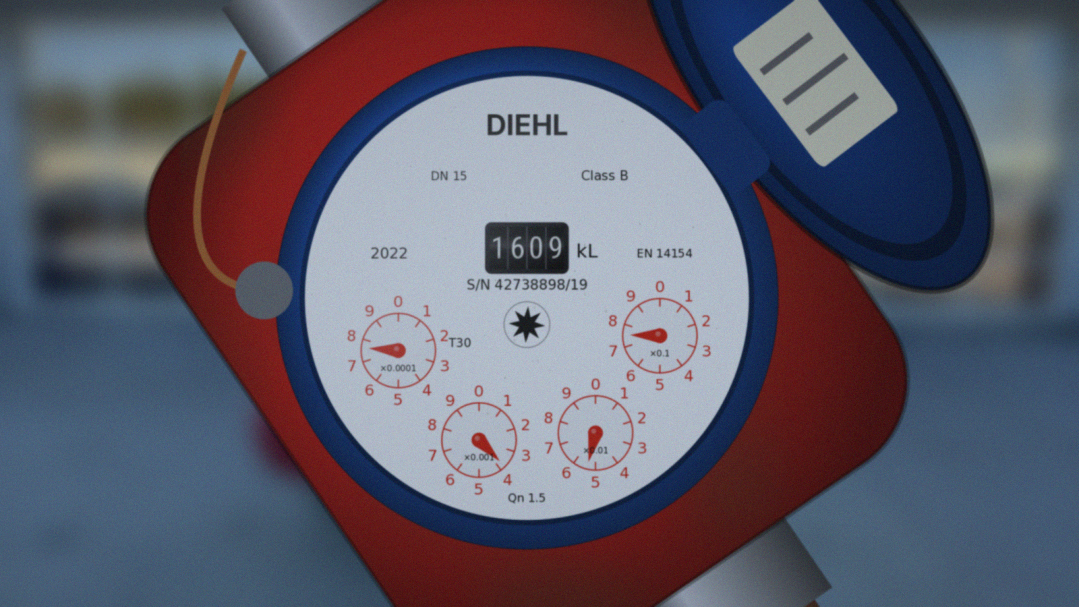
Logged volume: 1609.7537 (kL)
